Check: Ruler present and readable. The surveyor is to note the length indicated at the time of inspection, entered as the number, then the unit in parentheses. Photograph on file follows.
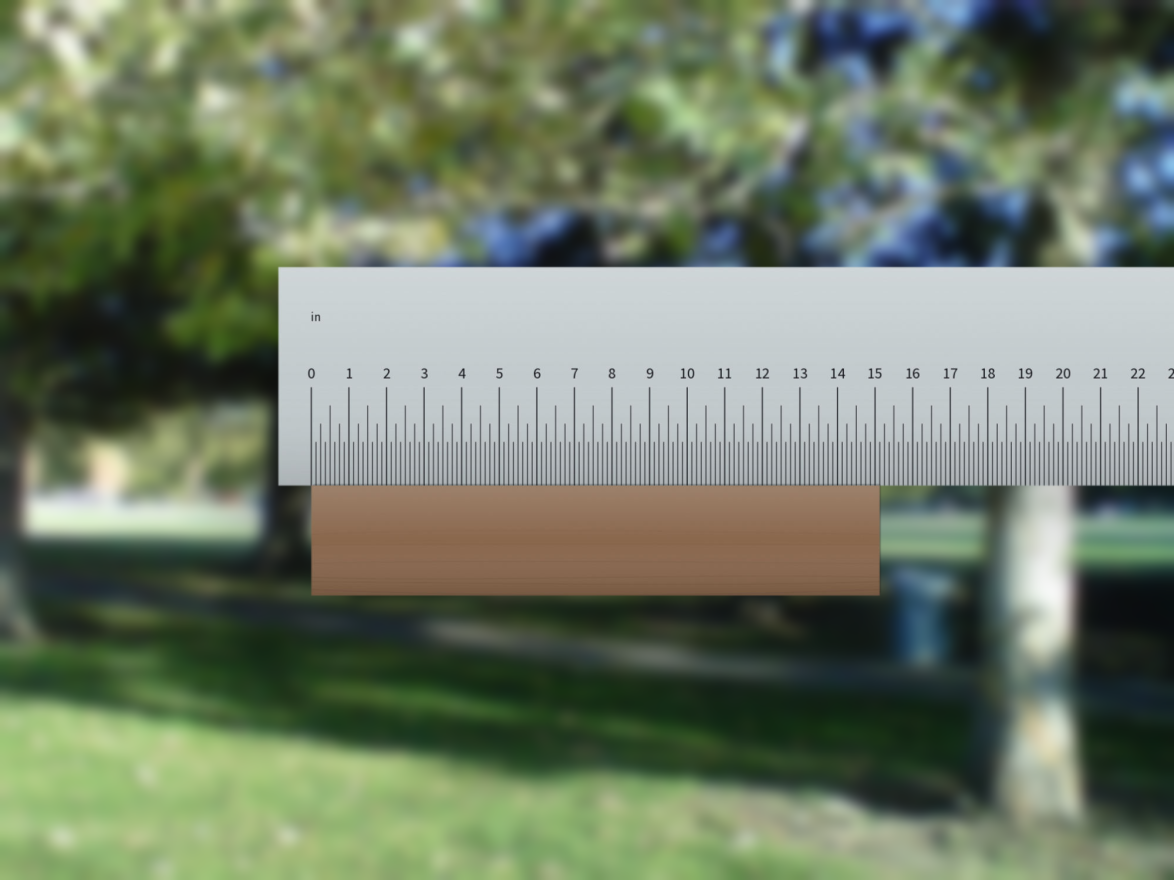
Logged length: 15.125 (in)
